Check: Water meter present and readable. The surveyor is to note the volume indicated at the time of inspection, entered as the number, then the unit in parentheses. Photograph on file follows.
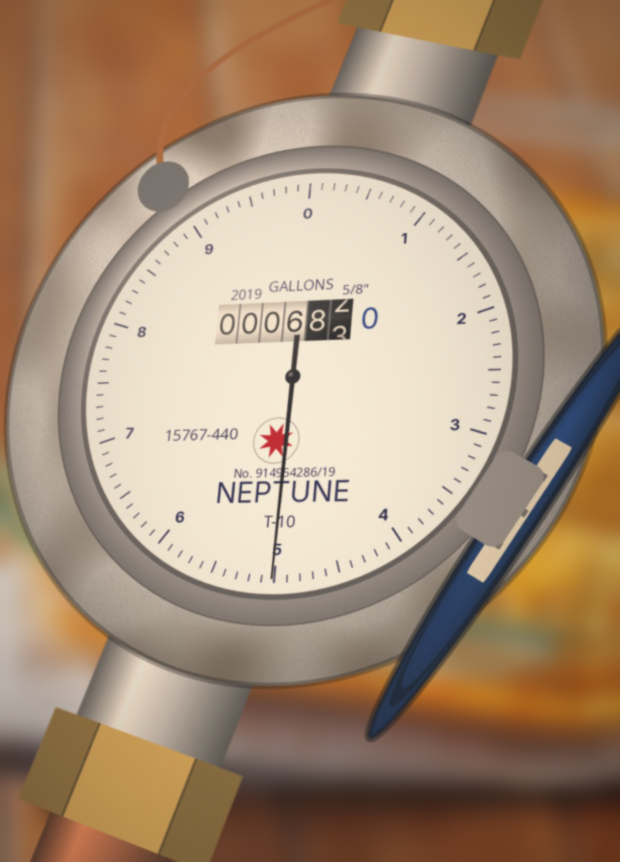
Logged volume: 6825.0 (gal)
